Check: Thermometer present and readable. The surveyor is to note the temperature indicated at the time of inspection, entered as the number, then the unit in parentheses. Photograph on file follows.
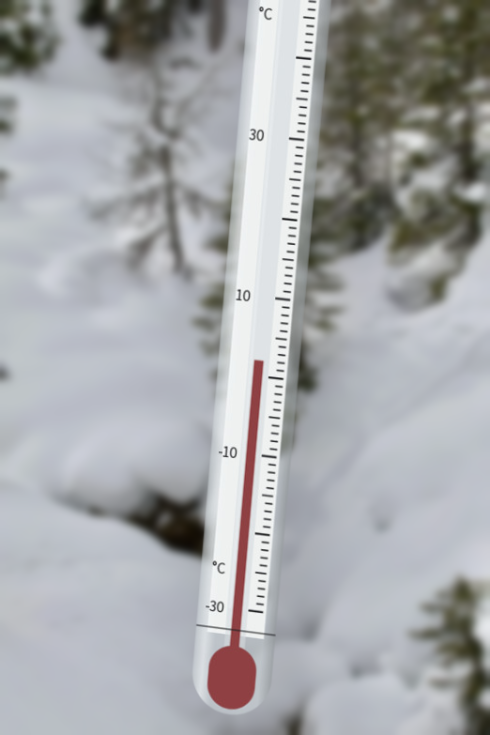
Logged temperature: 2 (°C)
